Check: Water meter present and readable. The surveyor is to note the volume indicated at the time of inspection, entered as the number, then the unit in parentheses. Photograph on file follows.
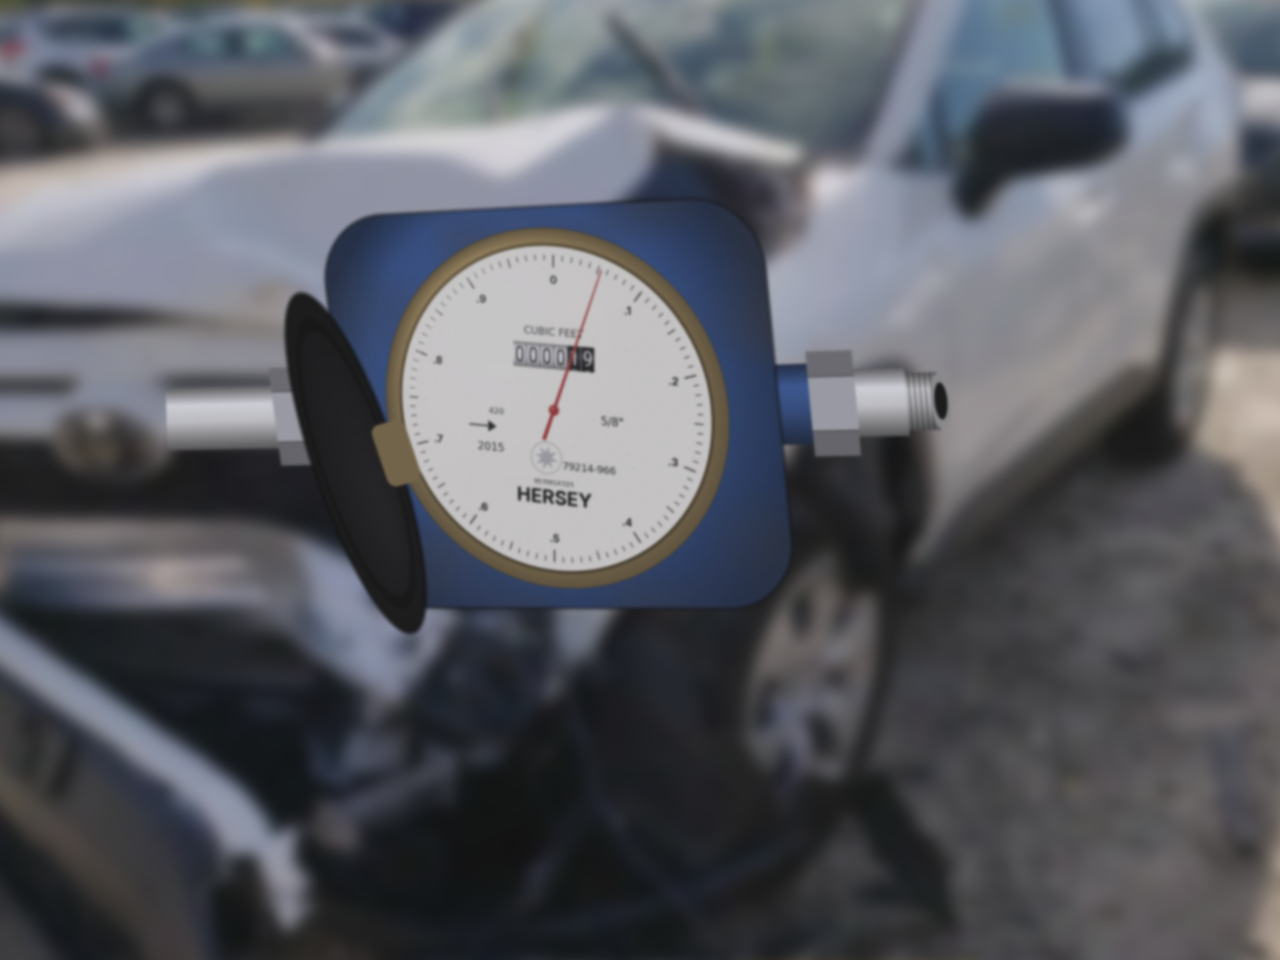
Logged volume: 19.05 (ft³)
